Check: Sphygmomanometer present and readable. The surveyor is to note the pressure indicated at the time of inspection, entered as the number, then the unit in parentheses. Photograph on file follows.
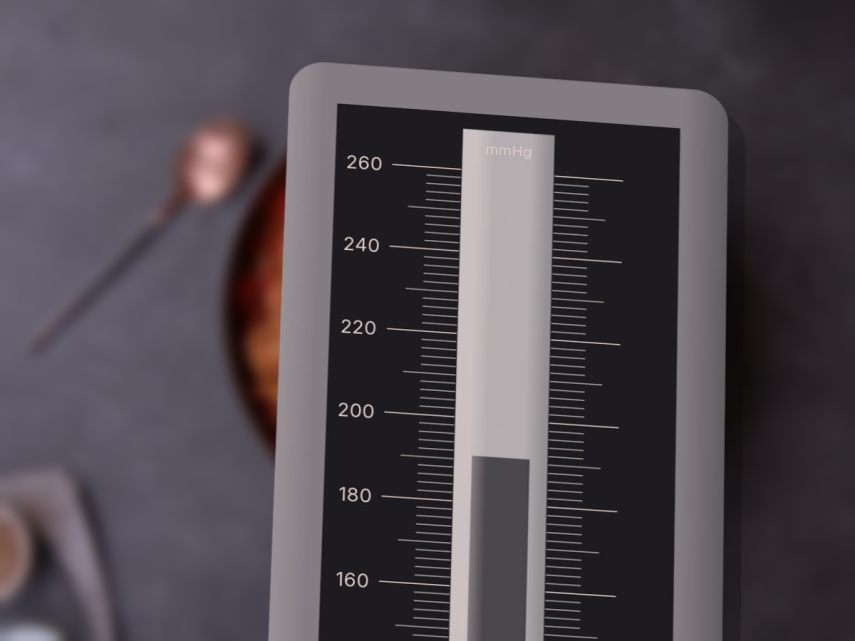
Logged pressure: 191 (mmHg)
